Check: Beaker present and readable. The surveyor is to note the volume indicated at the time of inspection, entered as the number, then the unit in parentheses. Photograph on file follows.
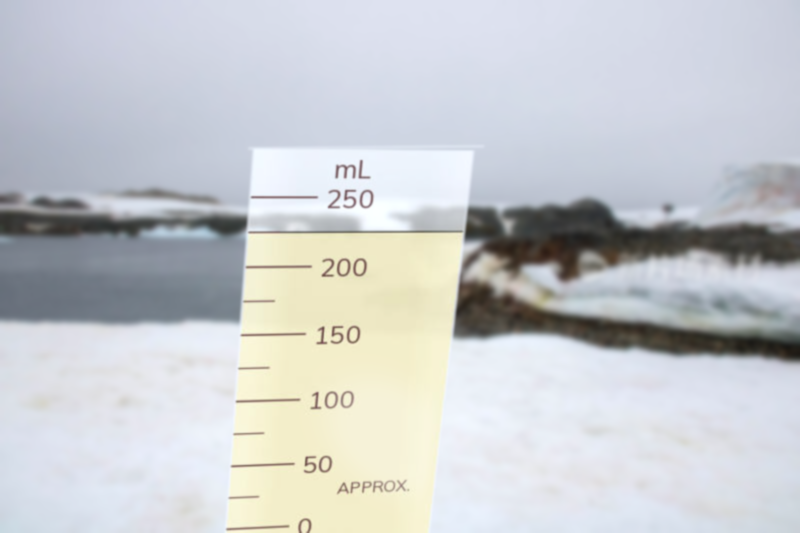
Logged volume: 225 (mL)
